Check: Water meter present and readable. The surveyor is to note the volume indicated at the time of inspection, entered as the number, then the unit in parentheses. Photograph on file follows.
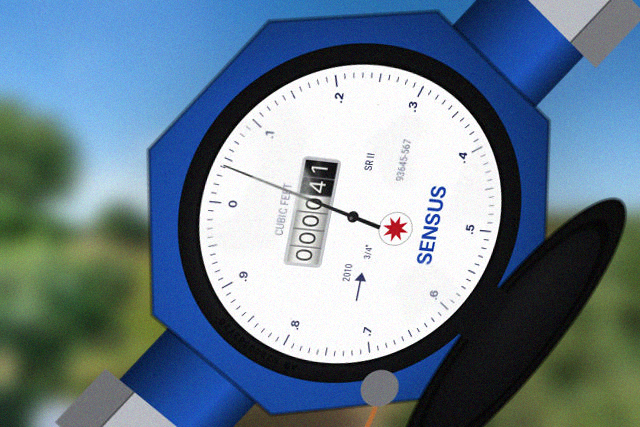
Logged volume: 41.04 (ft³)
